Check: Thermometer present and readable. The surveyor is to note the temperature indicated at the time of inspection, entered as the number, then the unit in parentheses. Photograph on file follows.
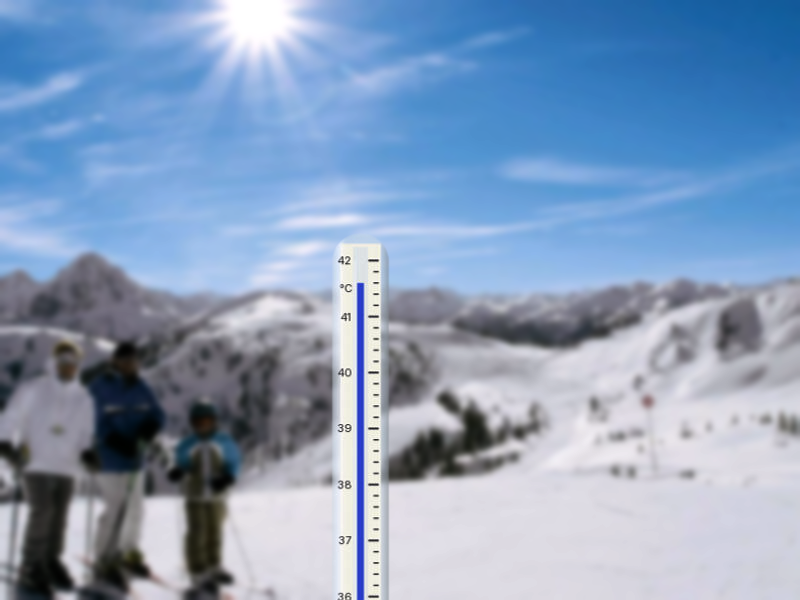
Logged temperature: 41.6 (°C)
